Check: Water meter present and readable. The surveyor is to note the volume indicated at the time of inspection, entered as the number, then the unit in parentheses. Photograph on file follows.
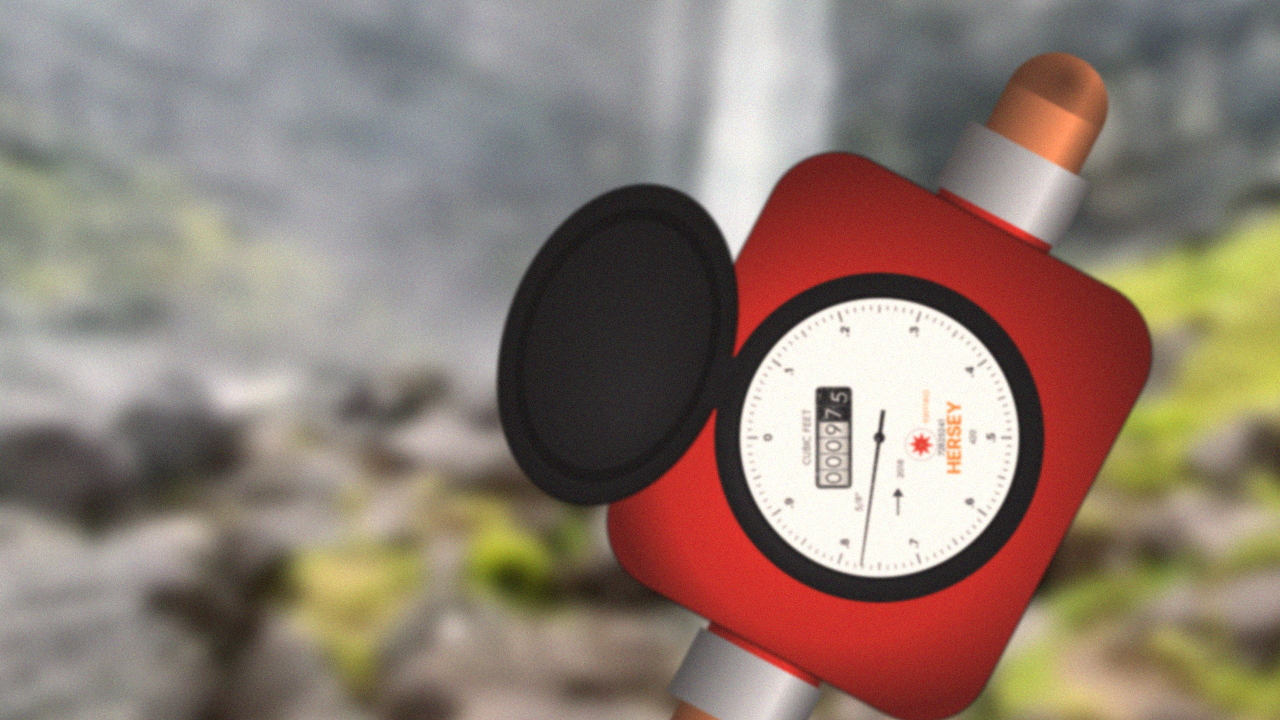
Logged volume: 974.77 (ft³)
